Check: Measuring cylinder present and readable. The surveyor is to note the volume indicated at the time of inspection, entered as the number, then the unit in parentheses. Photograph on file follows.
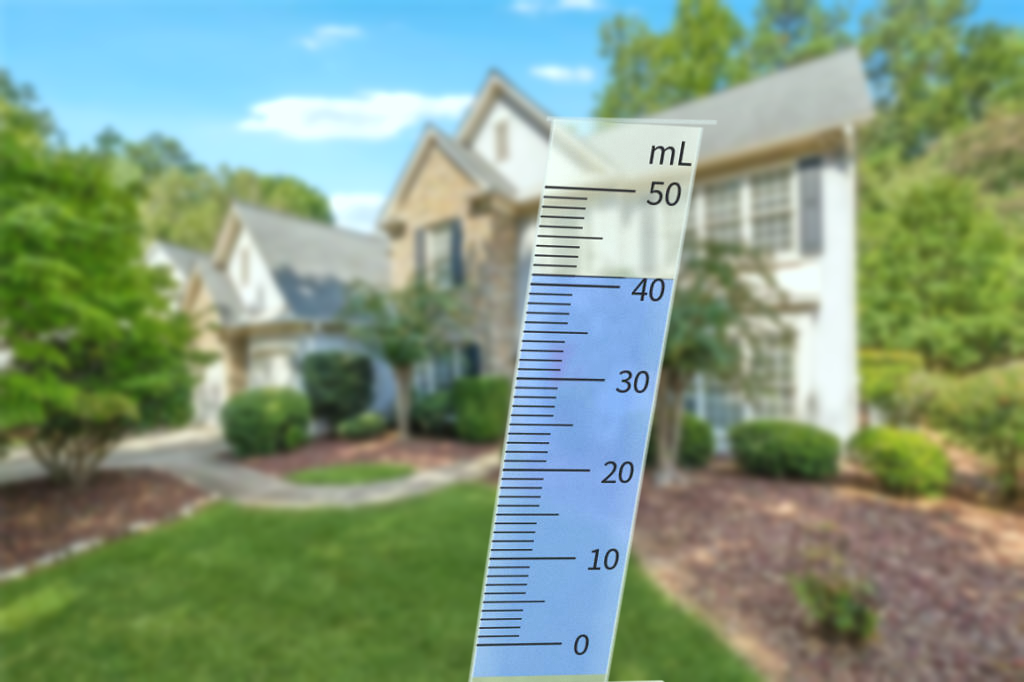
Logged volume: 41 (mL)
